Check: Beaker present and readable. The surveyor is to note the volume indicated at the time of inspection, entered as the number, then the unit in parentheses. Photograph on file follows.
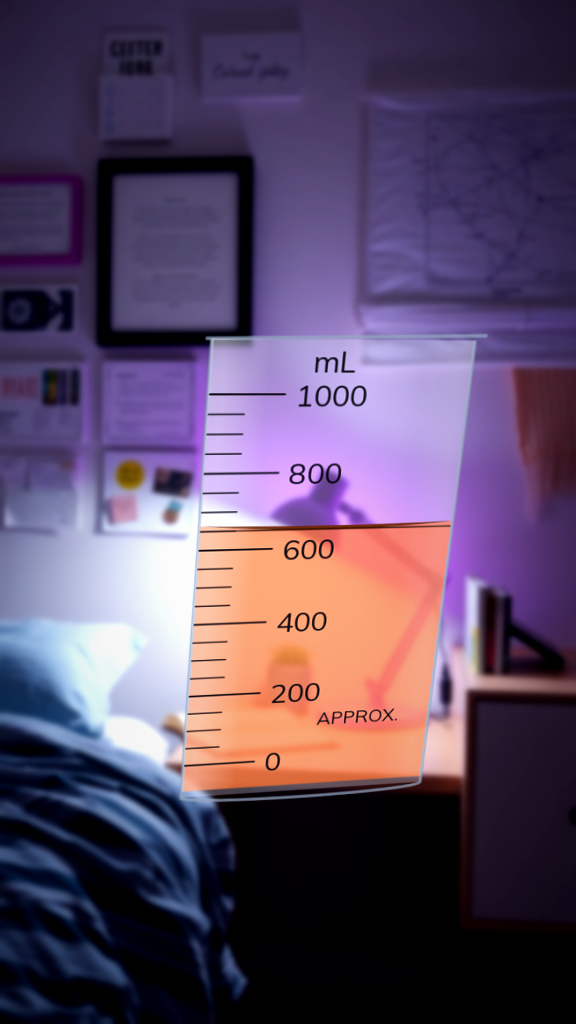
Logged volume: 650 (mL)
